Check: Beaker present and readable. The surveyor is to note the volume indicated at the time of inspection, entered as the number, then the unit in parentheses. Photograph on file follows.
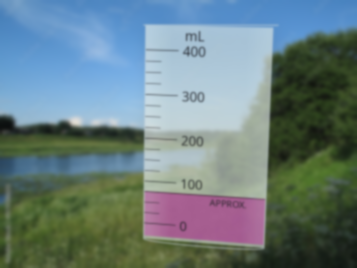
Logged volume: 75 (mL)
